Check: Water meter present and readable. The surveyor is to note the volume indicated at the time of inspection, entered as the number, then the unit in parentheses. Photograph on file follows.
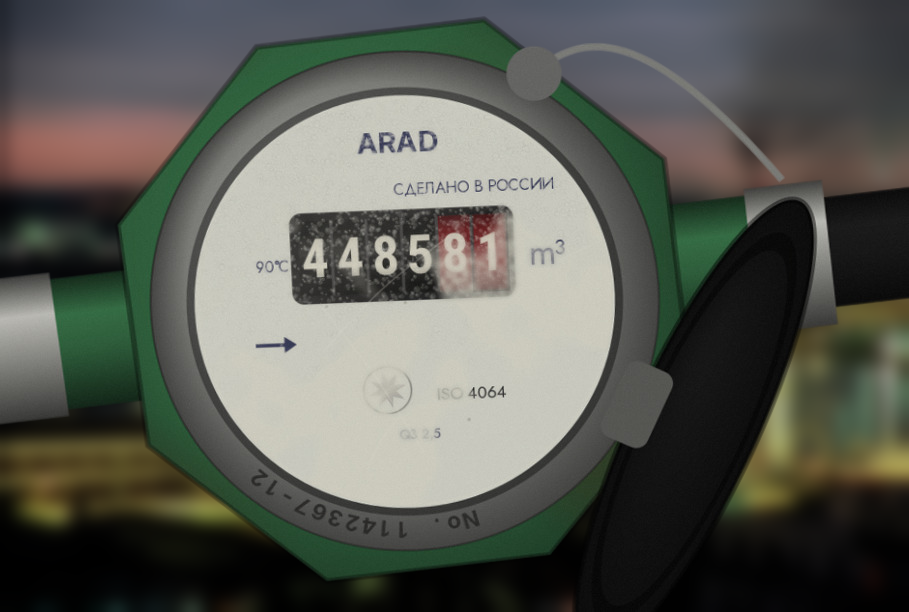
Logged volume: 4485.81 (m³)
